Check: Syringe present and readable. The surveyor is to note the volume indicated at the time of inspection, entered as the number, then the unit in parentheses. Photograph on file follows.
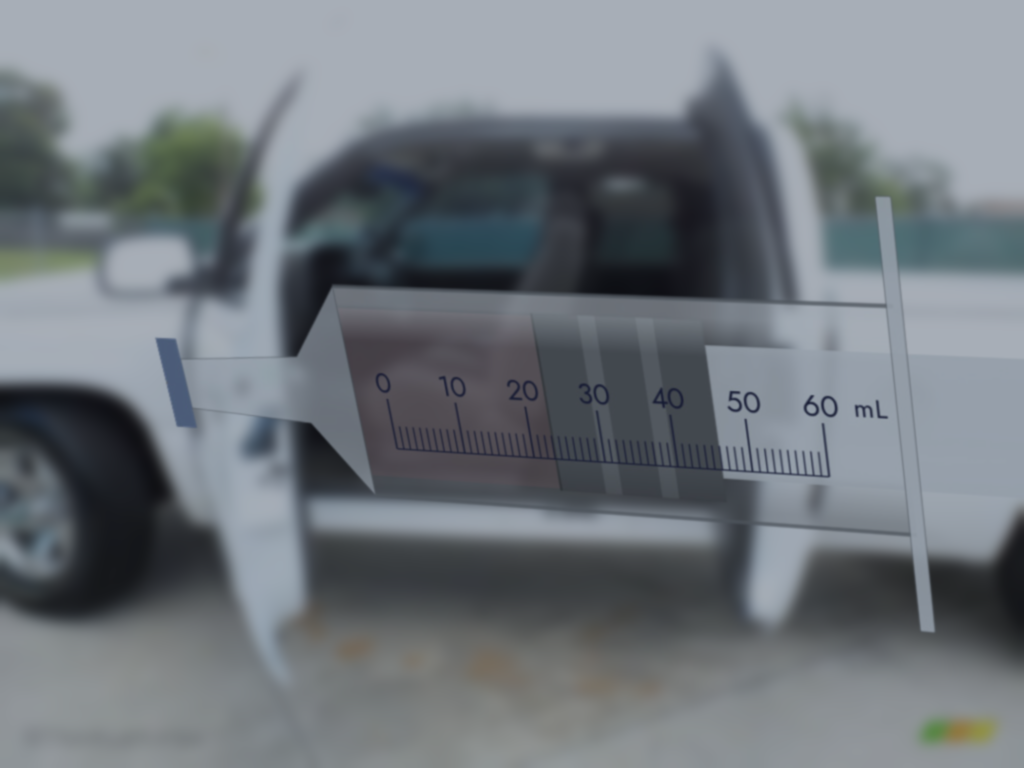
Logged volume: 23 (mL)
